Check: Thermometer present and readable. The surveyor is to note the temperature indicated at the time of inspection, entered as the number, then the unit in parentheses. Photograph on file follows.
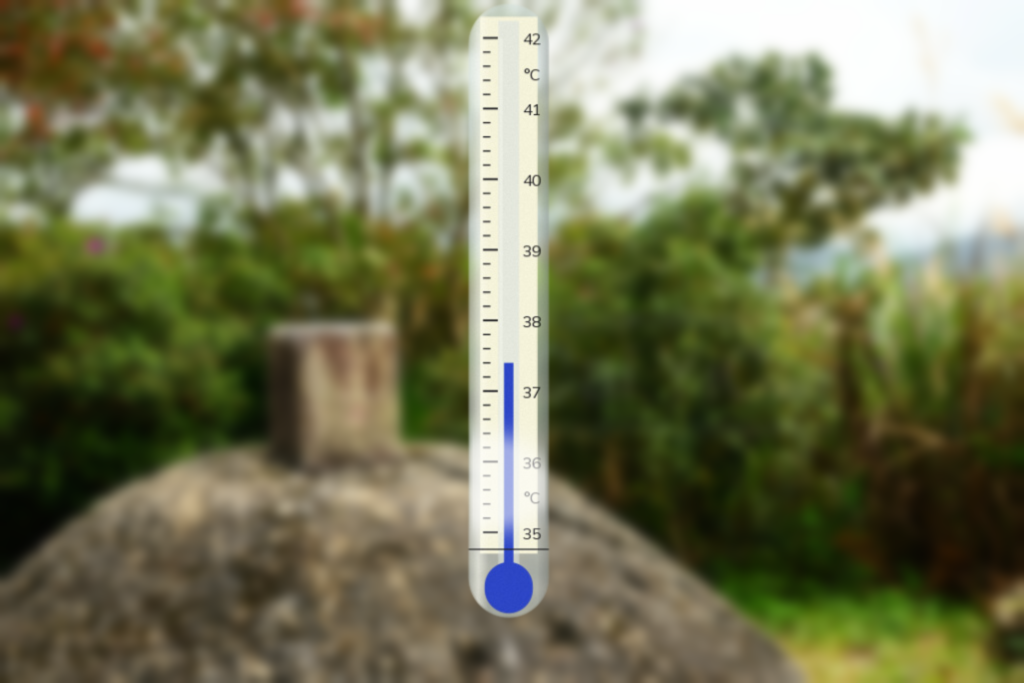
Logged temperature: 37.4 (°C)
